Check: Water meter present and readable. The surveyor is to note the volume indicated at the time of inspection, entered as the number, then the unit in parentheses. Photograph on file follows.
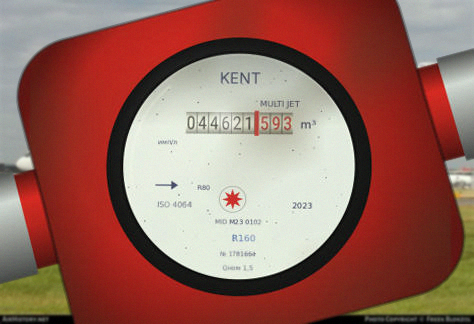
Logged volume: 44621.593 (m³)
